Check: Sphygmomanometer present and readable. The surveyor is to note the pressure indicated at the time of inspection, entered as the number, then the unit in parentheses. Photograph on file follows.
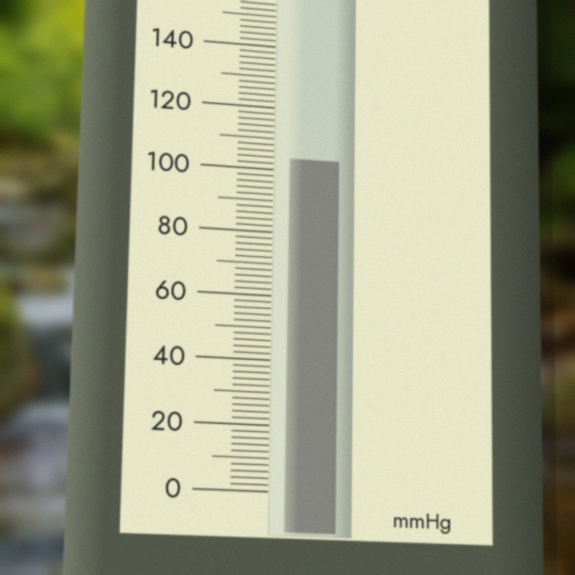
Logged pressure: 104 (mmHg)
